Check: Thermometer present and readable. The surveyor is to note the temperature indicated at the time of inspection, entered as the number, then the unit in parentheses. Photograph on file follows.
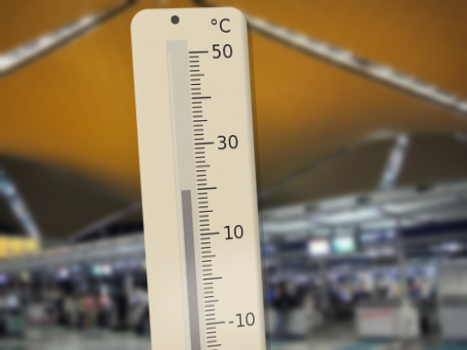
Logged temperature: 20 (°C)
